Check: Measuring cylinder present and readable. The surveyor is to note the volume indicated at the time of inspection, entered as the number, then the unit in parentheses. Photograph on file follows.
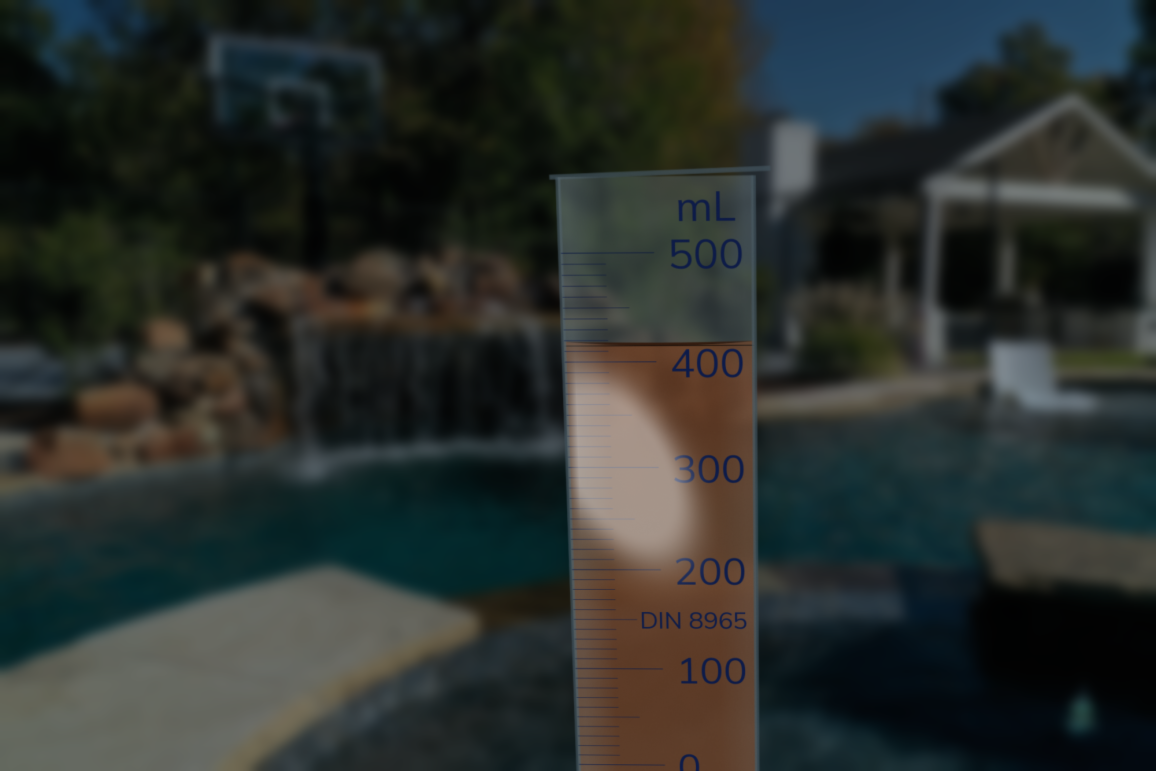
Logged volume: 415 (mL)
